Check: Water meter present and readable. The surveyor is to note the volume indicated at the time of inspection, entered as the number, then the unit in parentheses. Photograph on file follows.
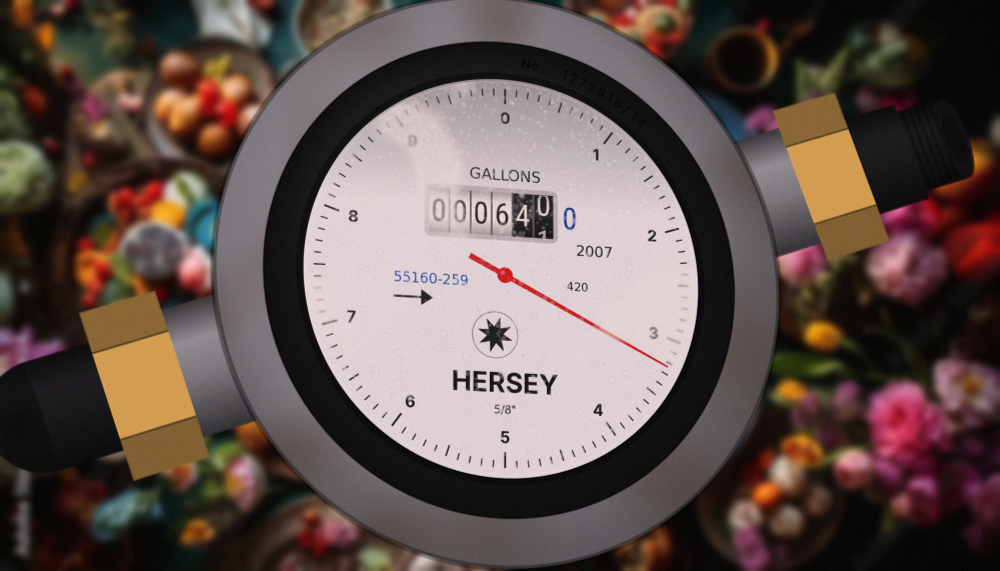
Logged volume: 6403.2 (gal)
